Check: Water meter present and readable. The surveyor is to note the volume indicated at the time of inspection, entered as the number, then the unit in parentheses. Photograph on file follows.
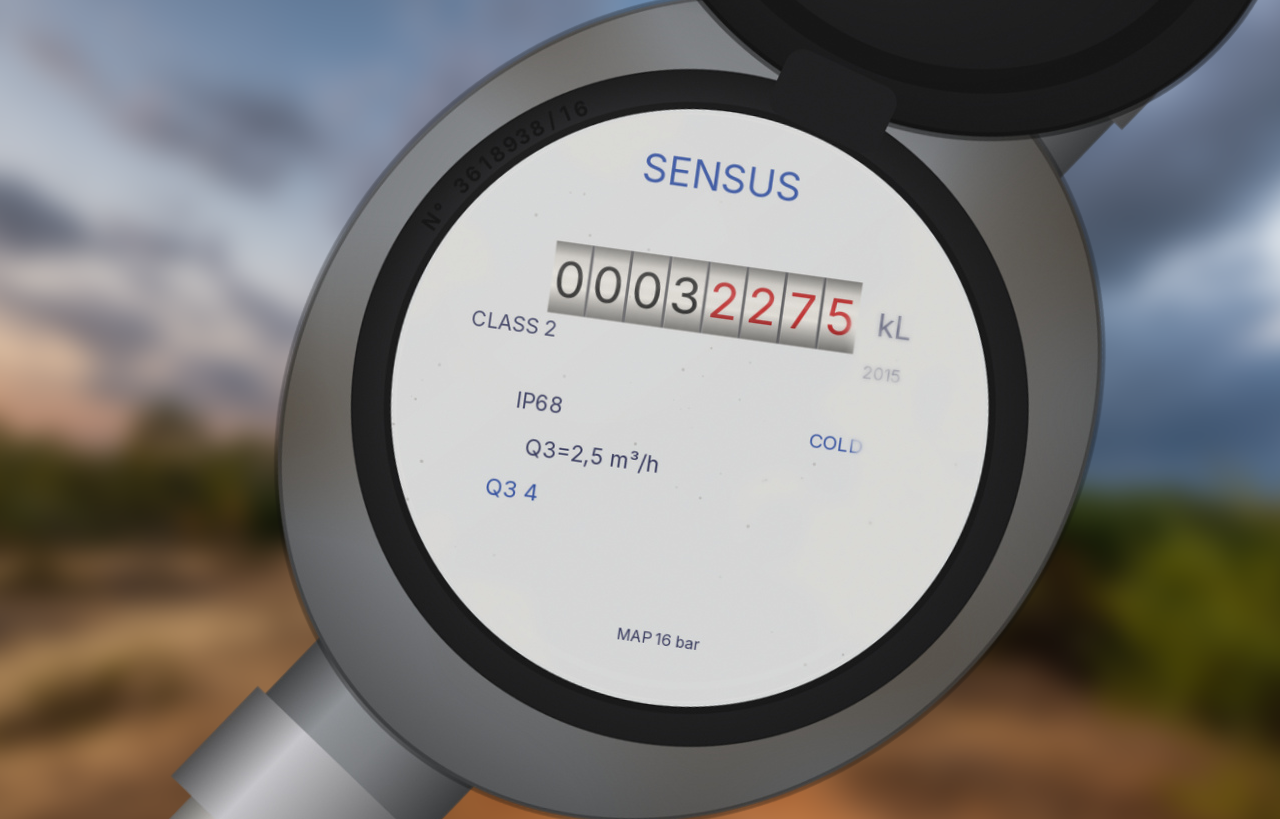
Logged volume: 3.2275 (kL)
